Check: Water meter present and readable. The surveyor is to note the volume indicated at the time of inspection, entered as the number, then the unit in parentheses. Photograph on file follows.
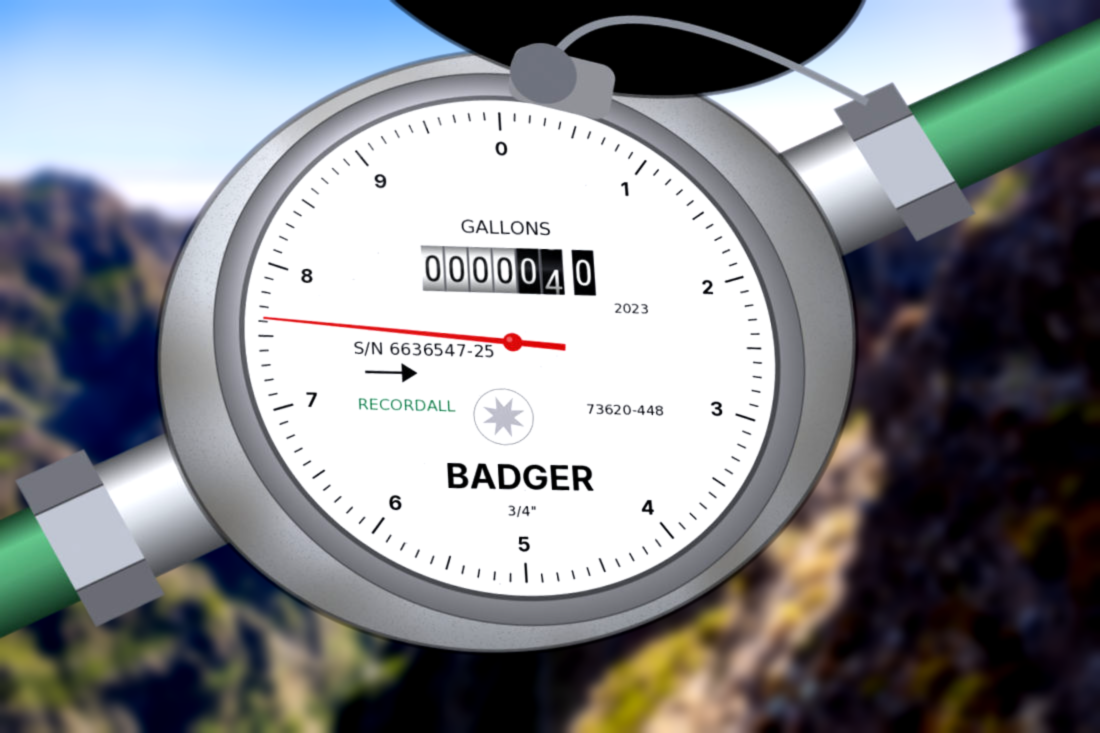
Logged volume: 37.6 (gal)
